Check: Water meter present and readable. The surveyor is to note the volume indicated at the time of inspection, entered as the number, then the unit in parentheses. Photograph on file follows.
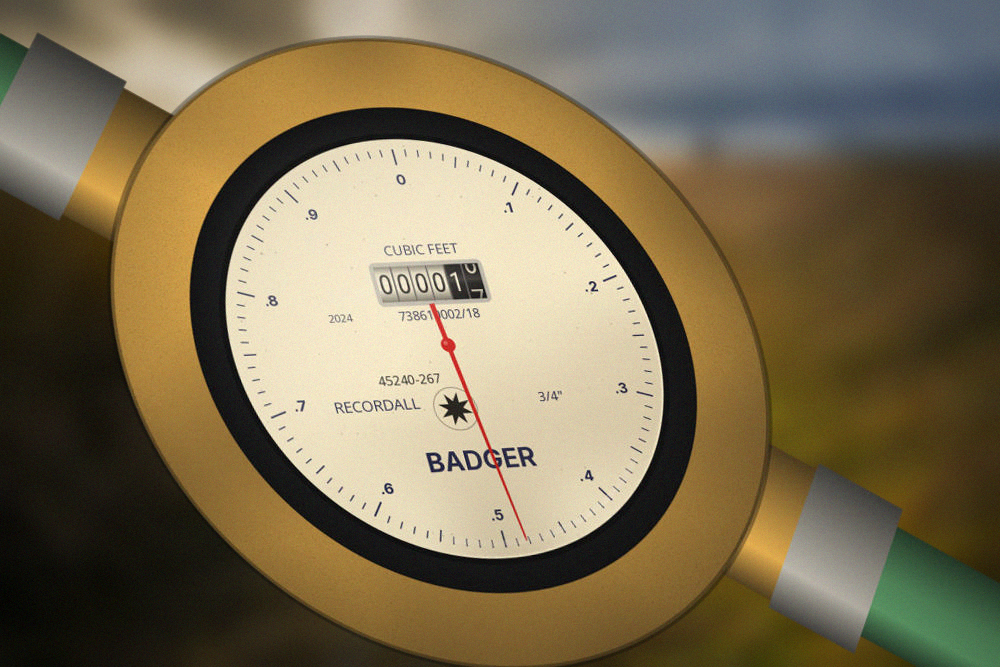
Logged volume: 16.48 (ft³)
